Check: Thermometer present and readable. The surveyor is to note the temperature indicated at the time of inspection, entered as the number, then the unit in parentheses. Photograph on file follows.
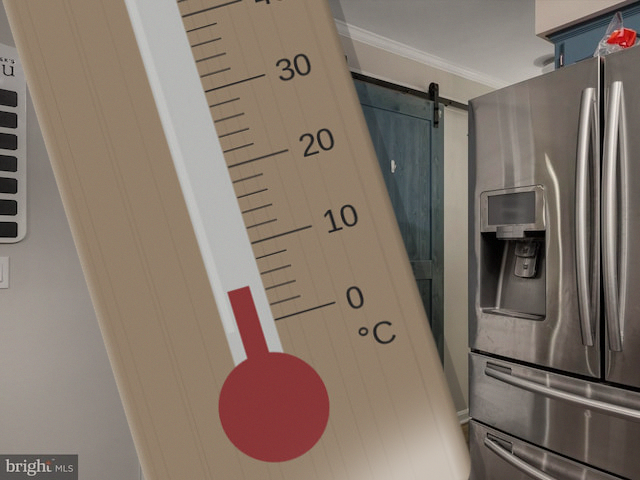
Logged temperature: 5 (°C)
